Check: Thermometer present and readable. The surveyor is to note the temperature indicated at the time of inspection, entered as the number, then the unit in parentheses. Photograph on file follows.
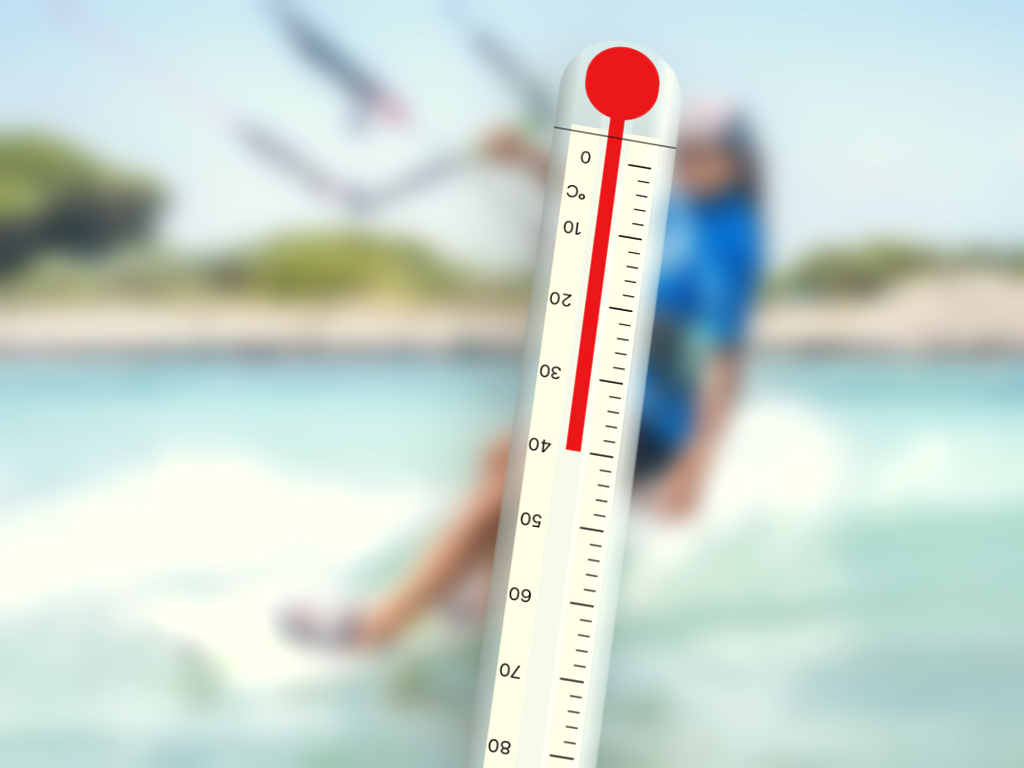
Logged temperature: 40 (°C)
